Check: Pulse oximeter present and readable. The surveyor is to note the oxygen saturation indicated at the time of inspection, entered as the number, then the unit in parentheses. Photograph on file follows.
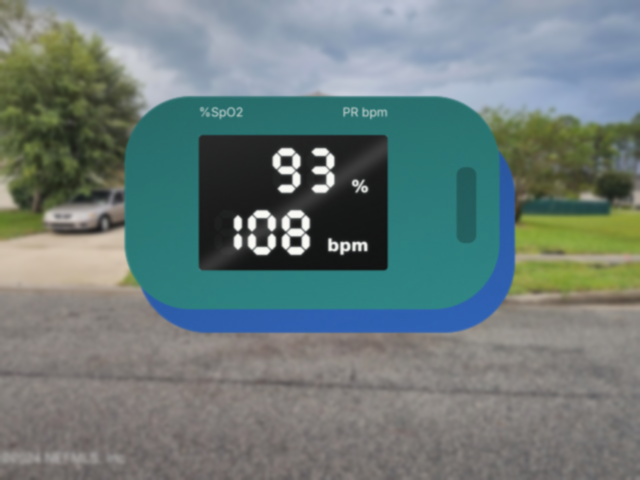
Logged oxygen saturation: 93 (%)
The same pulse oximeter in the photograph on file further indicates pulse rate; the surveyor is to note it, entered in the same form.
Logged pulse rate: 108 (bpm)
